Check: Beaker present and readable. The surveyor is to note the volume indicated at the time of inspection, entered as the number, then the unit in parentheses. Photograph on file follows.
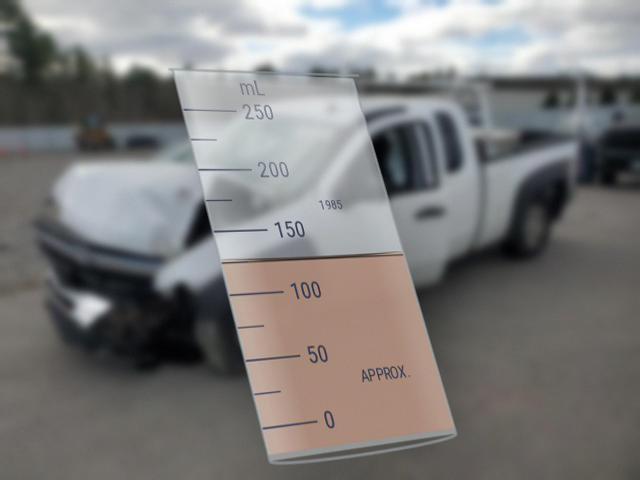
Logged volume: 125 (mL)
